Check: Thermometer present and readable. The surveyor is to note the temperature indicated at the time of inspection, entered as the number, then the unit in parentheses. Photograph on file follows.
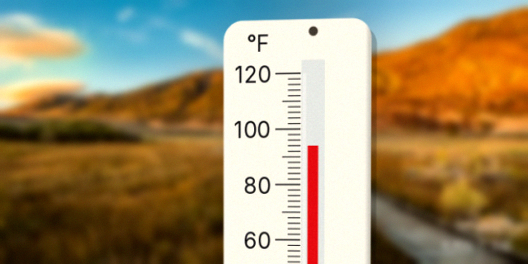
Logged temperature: 94 (°F)
